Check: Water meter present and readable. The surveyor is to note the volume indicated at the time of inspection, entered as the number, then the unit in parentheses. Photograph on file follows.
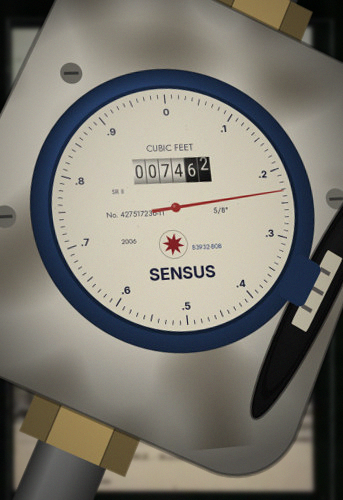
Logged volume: 7462.23 (ft³)
